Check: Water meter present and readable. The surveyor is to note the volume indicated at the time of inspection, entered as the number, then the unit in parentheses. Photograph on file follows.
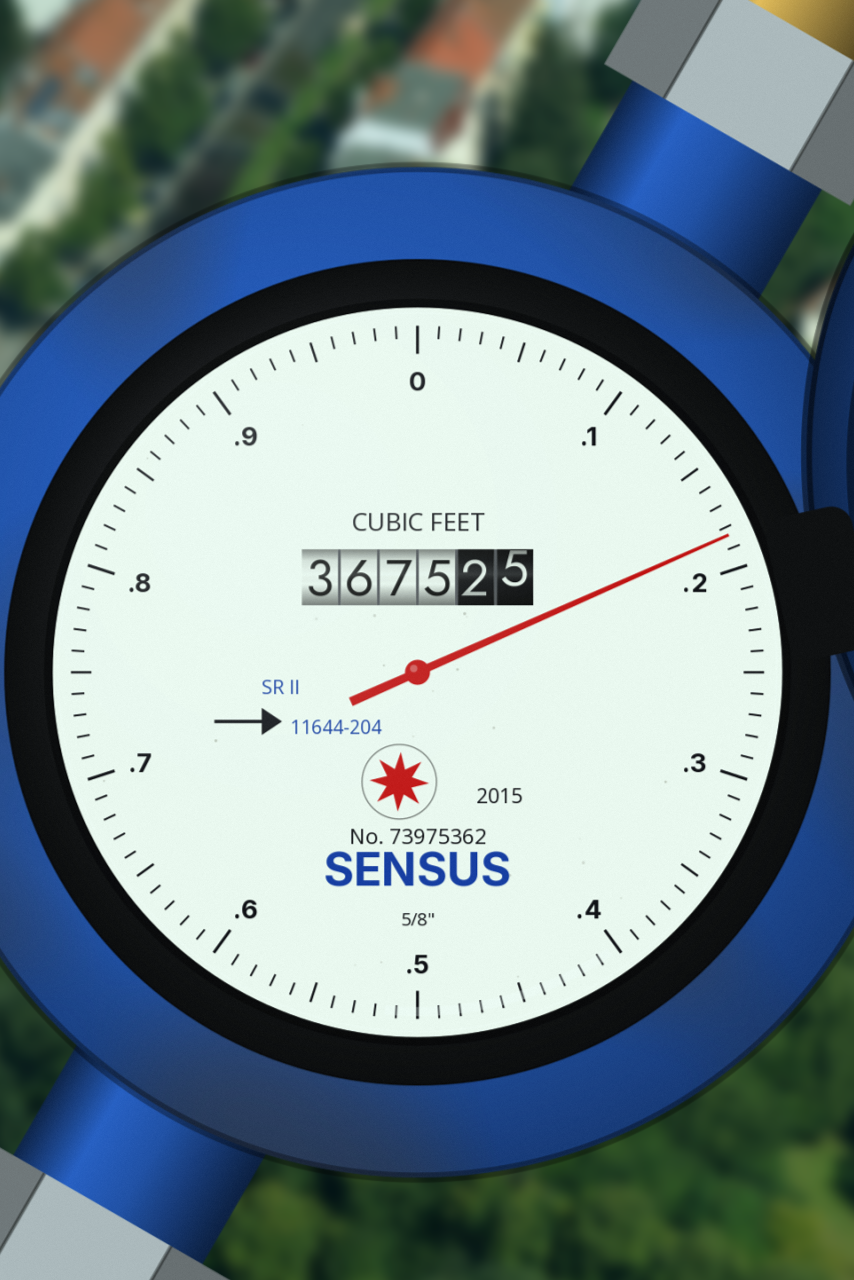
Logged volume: 367525.18 (ft³)
